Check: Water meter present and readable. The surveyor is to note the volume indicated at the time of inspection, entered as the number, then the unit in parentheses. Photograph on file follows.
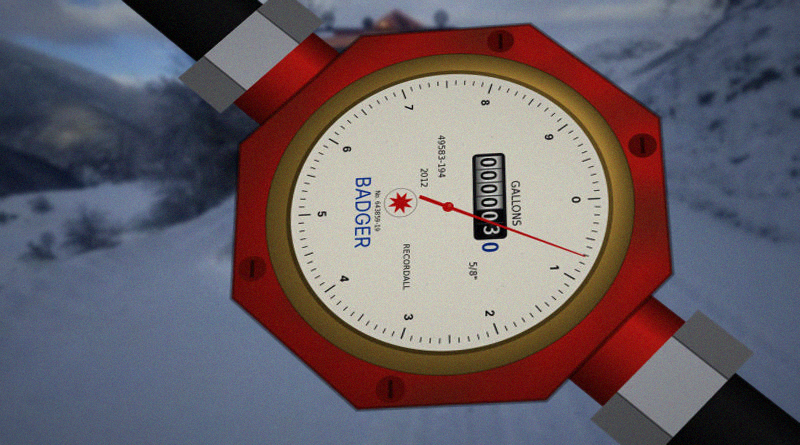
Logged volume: 30.7 (gal)
